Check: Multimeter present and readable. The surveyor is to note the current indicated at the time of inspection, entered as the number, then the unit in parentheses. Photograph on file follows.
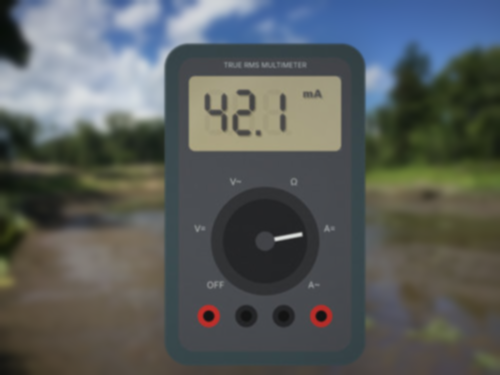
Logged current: 42.1 (mA)
